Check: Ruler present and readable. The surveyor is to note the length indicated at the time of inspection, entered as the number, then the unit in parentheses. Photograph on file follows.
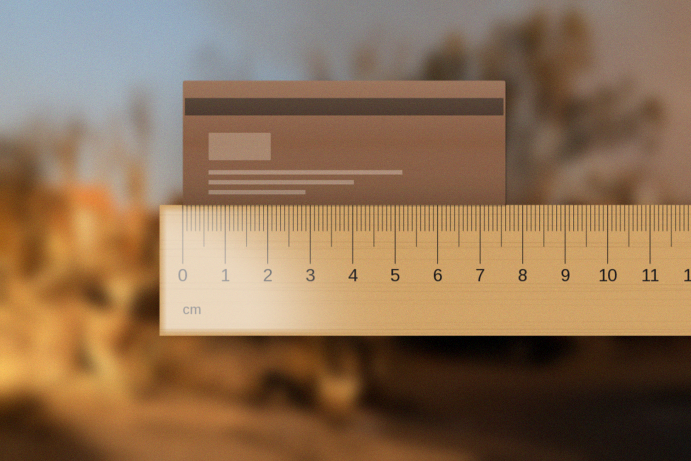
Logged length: 7.6 (cm)
